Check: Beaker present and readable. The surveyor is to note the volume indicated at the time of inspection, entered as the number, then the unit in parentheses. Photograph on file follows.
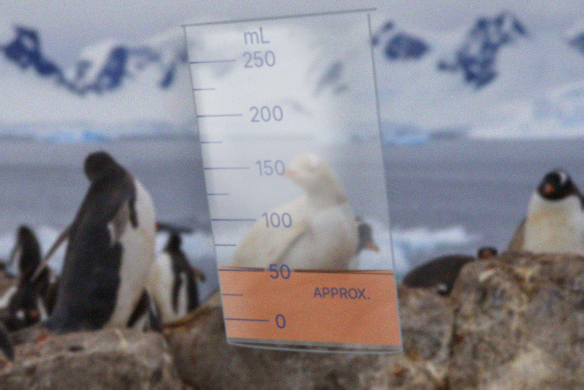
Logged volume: 50 (mL)
